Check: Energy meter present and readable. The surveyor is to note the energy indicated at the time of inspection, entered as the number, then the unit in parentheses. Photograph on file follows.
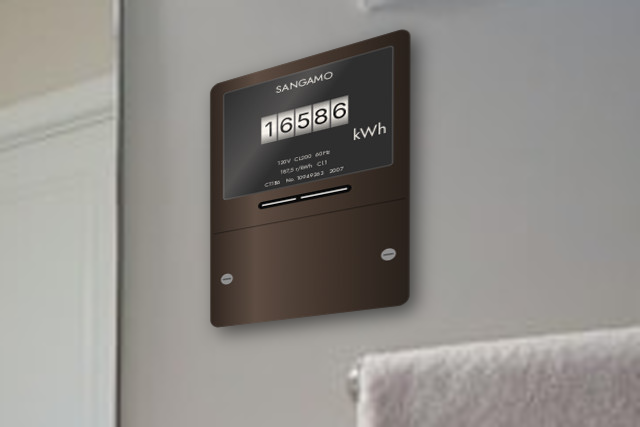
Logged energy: 16586 (kWh)
